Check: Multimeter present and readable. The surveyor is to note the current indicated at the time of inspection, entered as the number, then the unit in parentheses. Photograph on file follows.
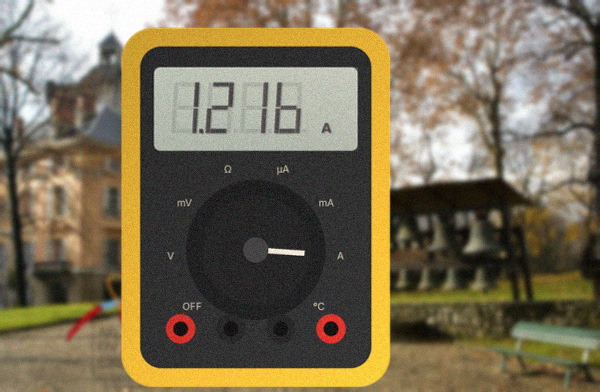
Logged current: 1.216 (A)
